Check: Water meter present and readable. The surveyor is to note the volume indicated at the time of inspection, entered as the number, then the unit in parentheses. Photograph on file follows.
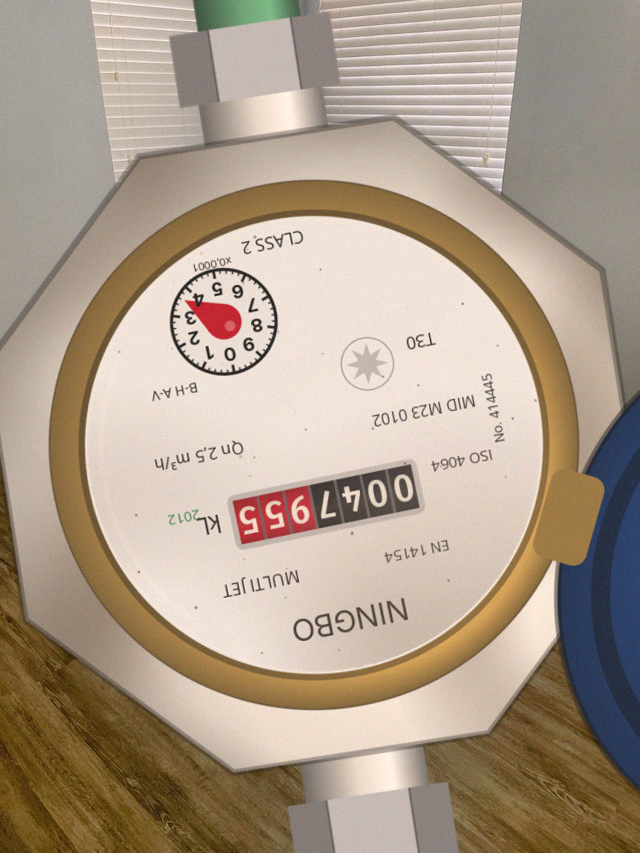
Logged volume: 47.9553 (kL)
